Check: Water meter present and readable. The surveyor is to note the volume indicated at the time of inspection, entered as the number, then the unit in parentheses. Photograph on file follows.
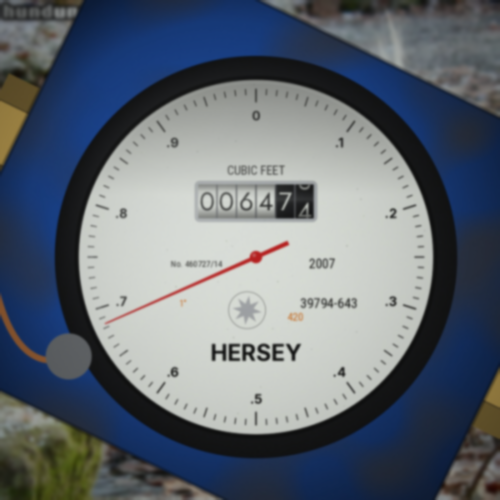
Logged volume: 6473.68 (ft³)
